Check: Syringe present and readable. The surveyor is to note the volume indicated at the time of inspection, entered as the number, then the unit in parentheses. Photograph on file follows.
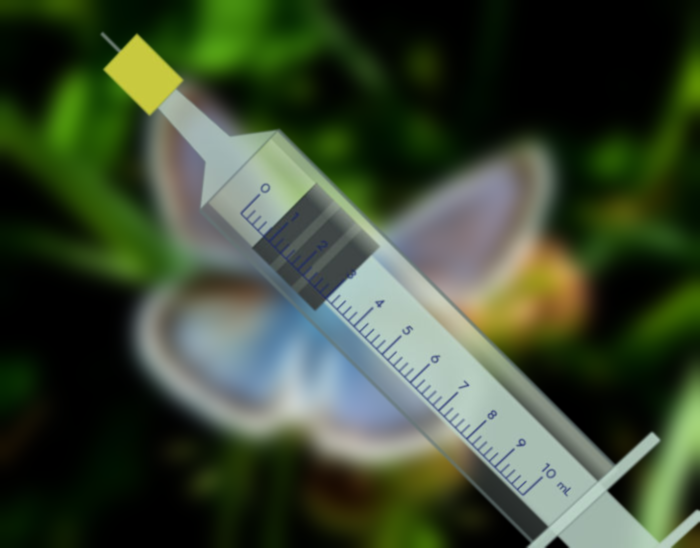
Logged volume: 0.8 (mL)
